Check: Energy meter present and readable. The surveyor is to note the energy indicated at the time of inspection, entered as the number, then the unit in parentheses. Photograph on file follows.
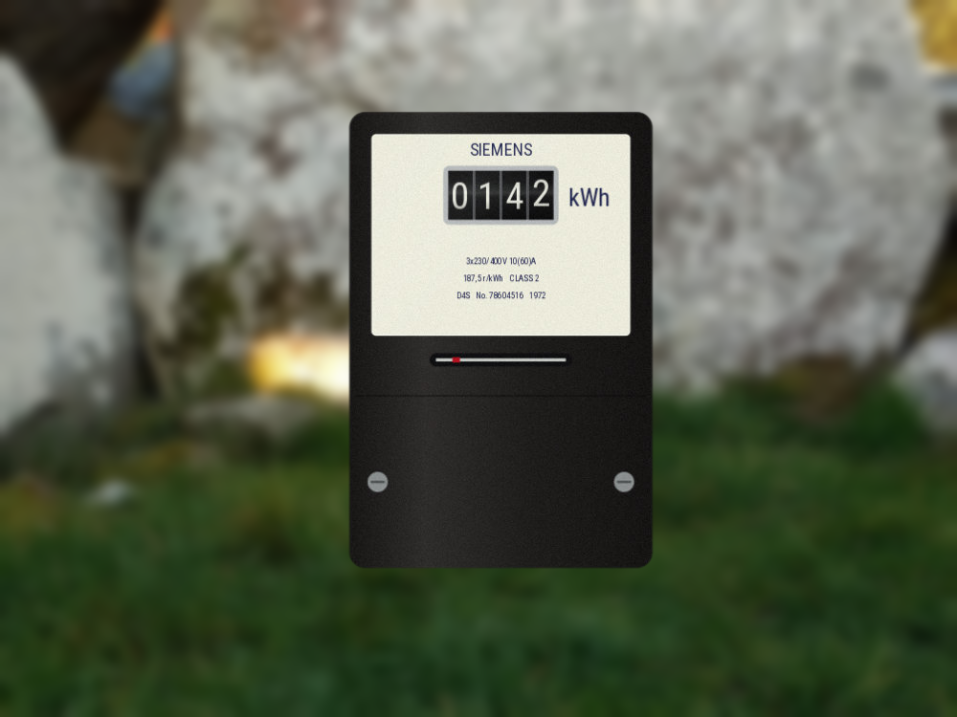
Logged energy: 142 (kWh)
